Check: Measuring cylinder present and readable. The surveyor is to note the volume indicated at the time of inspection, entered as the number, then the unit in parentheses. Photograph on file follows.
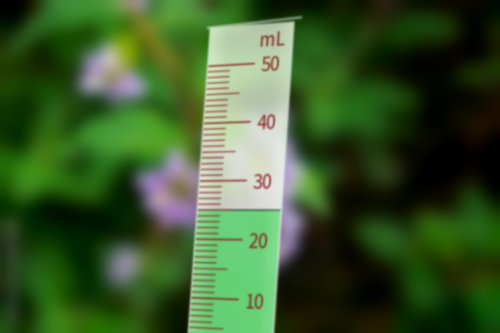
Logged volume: 25 (mL)
